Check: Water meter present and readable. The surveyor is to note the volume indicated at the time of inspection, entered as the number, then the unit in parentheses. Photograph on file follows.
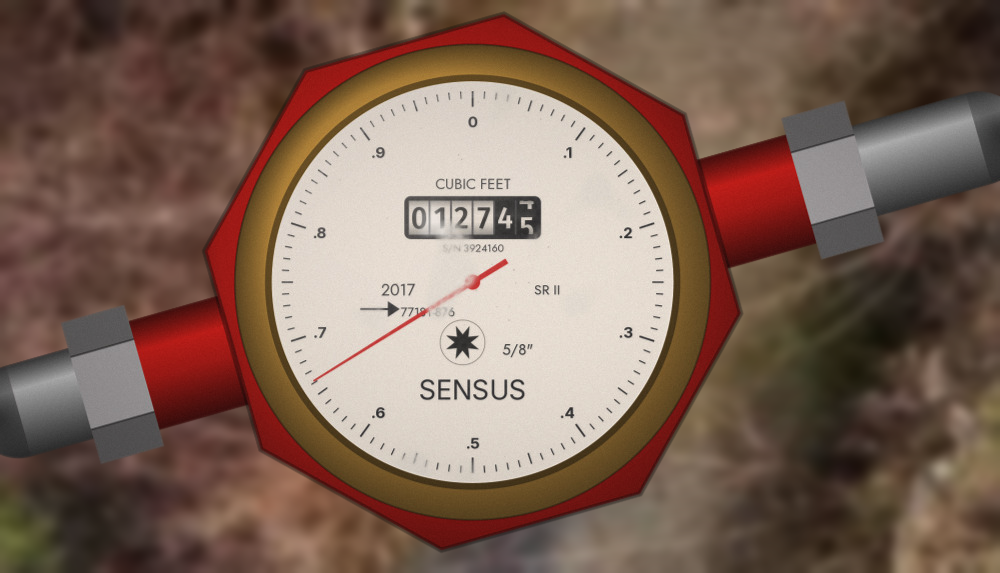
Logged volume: 12744.66 (ft³)
